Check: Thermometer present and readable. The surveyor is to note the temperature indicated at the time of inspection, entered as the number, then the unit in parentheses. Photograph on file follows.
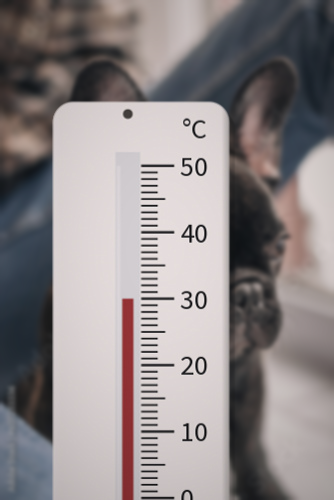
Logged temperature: 30 (°C)
